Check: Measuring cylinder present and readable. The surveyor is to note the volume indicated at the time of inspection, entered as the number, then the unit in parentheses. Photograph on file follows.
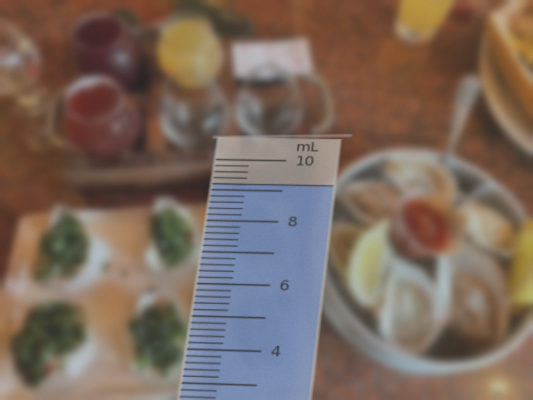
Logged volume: 9.2 (mL)
